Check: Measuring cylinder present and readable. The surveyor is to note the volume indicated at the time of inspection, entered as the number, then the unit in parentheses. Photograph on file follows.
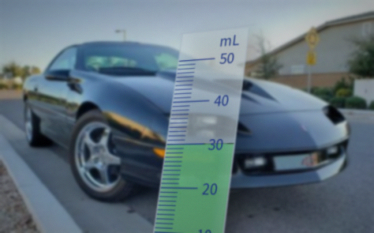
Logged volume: 30 (mL)
